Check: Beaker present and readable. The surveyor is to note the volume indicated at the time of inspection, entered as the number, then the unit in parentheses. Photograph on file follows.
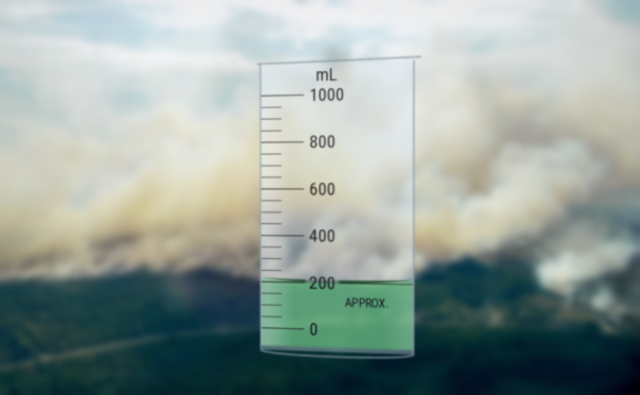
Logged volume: 200 (mL)
